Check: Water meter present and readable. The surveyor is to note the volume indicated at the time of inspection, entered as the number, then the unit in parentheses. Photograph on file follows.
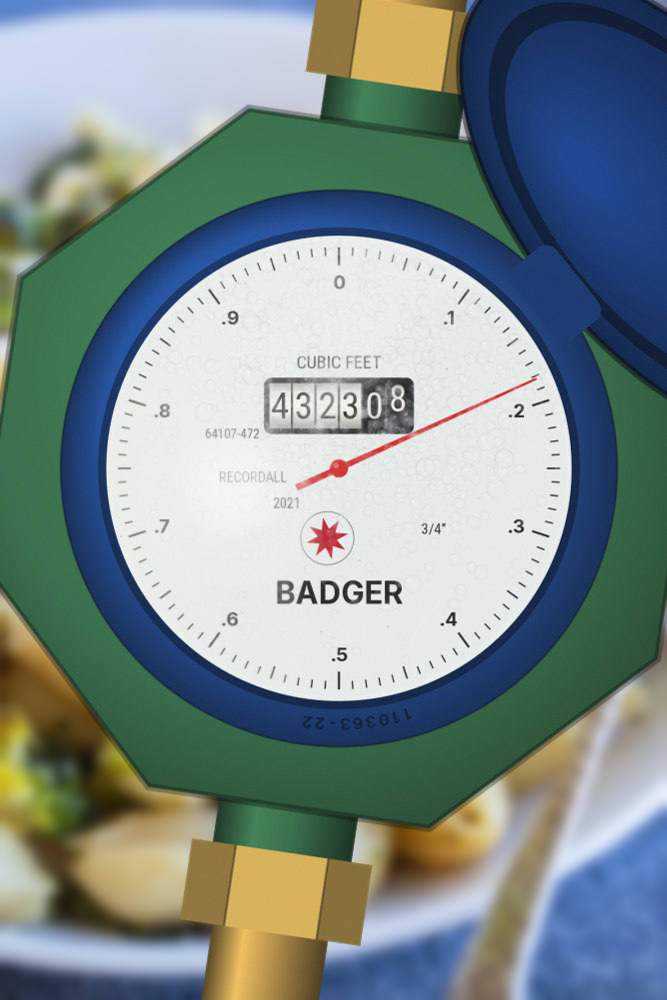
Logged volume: 432308.18 (ft³)
